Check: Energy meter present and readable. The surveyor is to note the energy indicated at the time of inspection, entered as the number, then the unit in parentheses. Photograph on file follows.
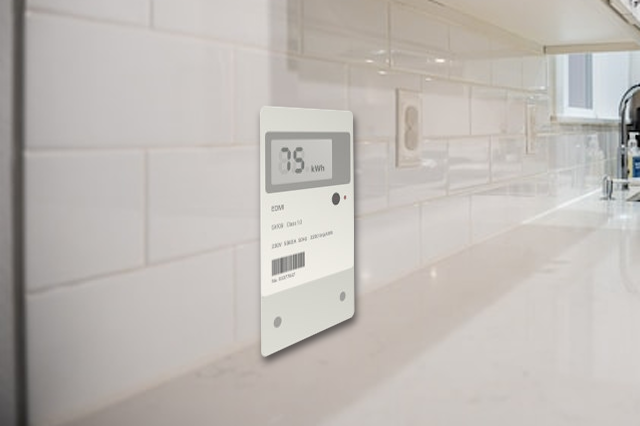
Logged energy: 75 (kWh)
